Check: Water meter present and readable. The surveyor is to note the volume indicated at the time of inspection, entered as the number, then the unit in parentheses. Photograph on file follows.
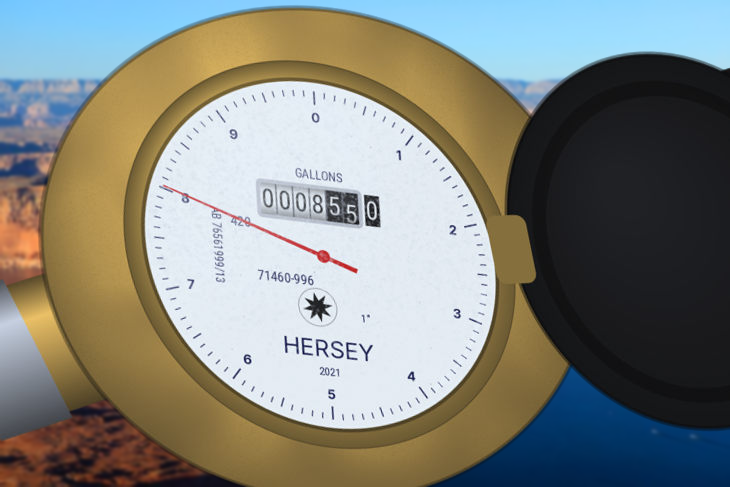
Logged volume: 8548.0 (gal)
